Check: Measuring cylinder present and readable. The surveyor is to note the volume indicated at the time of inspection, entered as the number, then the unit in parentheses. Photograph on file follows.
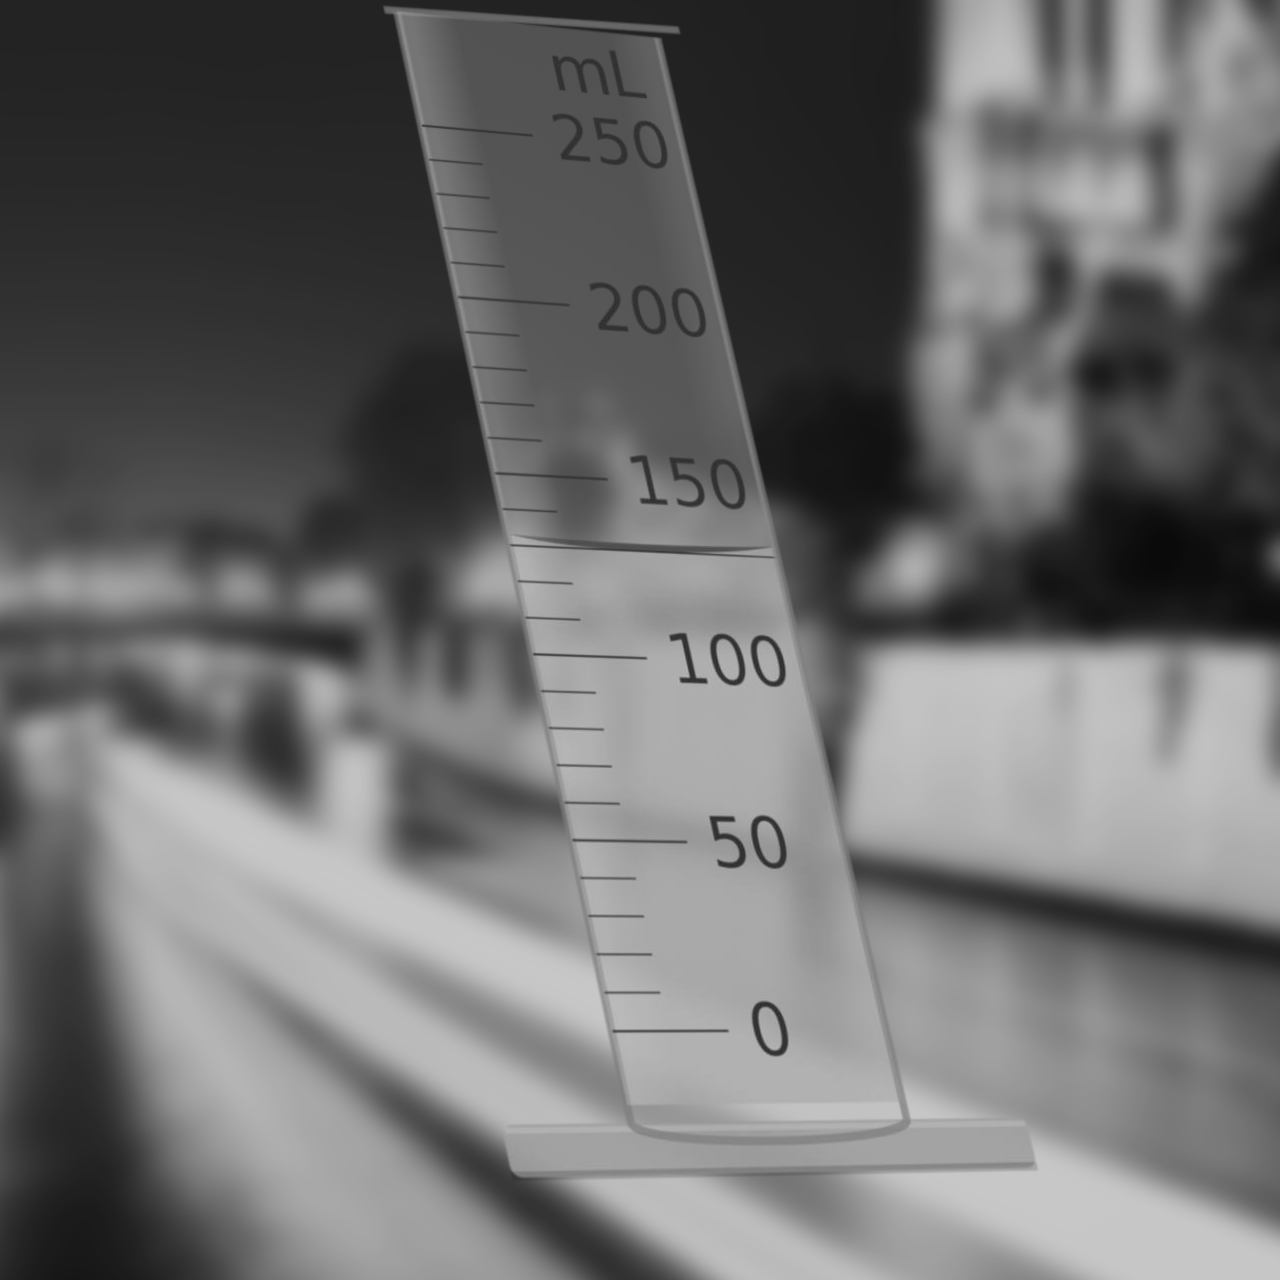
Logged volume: 130 (mL)
